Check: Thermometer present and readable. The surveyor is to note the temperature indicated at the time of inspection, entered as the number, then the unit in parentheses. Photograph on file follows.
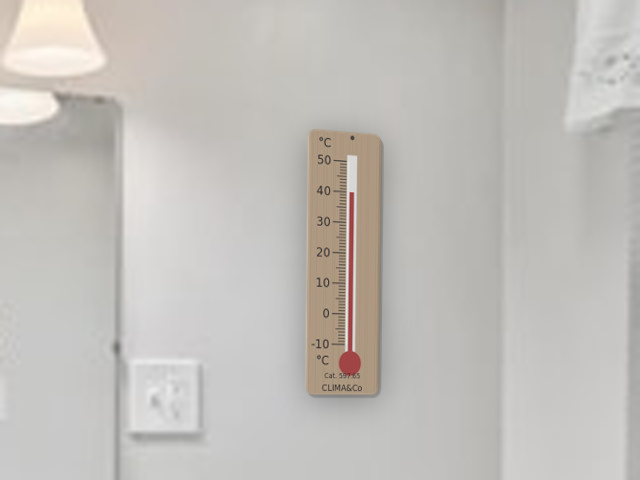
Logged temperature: 40 (°C)
